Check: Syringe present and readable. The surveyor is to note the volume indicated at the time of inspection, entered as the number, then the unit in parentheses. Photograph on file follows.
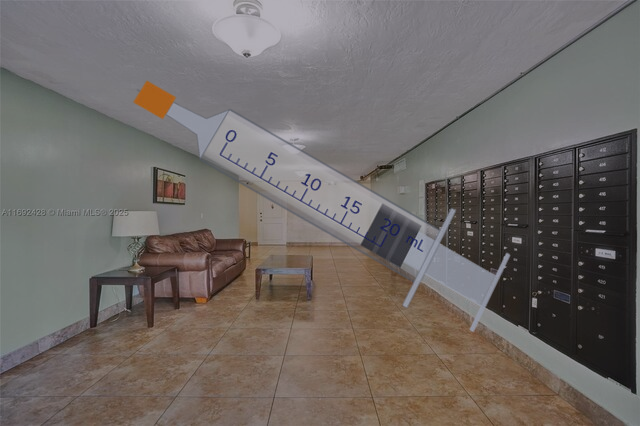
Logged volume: 18 (mL)
